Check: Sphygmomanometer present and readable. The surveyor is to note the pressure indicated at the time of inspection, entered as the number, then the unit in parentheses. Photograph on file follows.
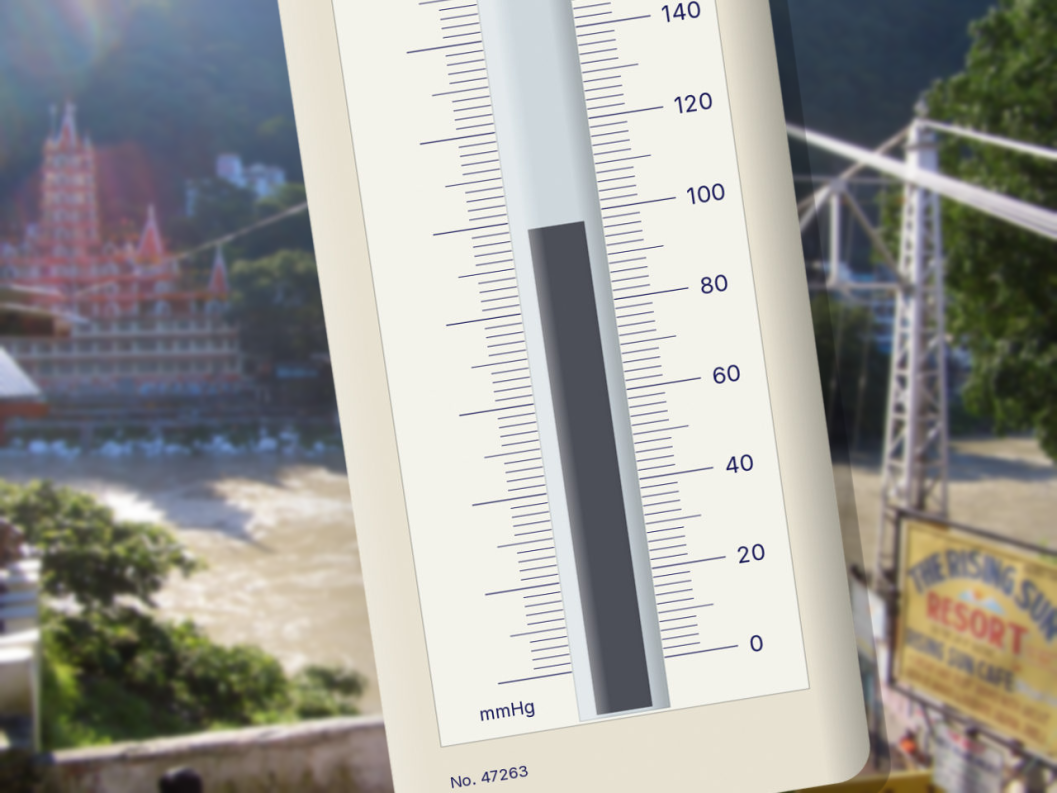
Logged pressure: 98 (mmHg)
